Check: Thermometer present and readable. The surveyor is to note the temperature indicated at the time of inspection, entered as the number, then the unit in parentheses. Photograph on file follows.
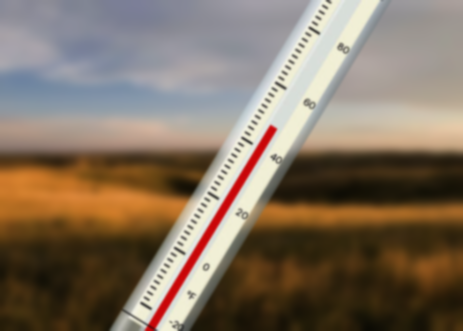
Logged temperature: 48 (°F)
